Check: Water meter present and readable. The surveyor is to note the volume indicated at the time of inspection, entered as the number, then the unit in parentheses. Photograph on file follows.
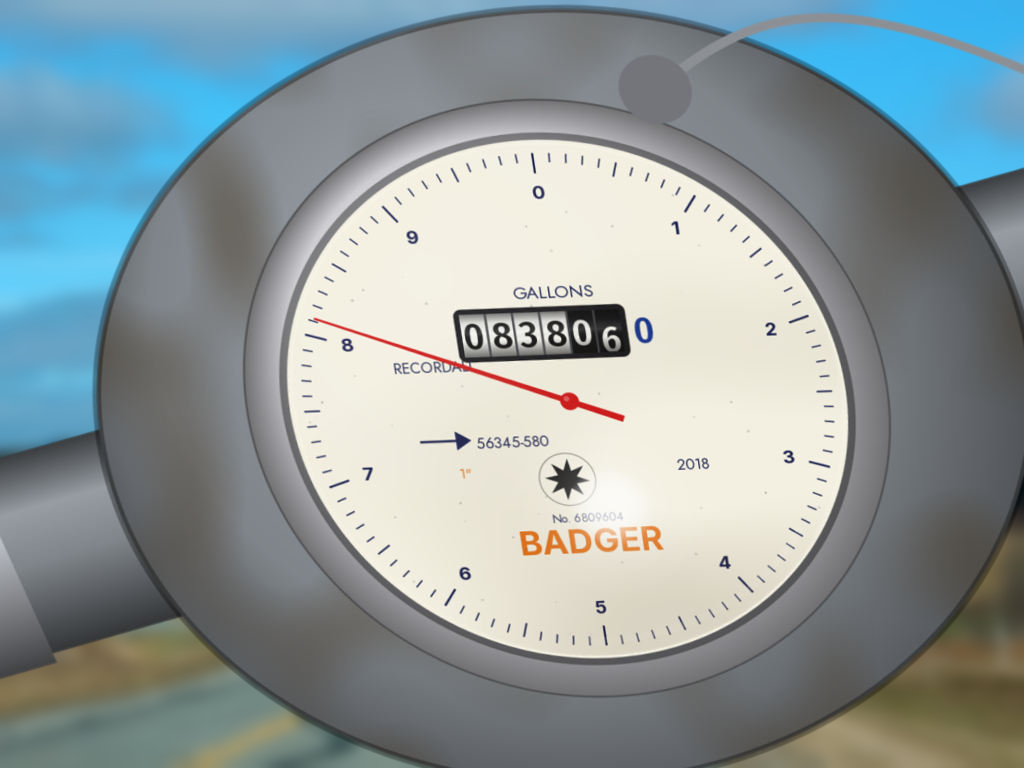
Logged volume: 838058.1 (gal)
